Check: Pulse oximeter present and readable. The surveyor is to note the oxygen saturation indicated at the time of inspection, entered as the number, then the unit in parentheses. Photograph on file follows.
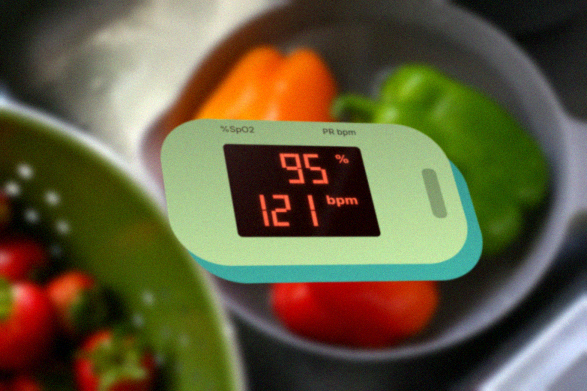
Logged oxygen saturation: 95 (%)
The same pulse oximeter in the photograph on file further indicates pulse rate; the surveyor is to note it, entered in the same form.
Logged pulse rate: 121 (bpm)
